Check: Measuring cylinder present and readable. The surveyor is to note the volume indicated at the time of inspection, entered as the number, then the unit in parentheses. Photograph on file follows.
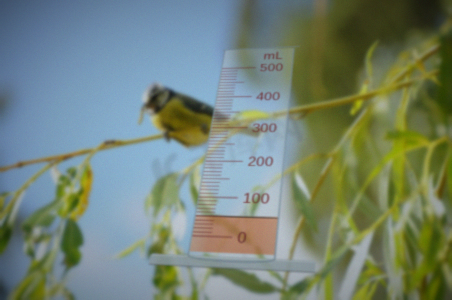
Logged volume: 50 (mL)
